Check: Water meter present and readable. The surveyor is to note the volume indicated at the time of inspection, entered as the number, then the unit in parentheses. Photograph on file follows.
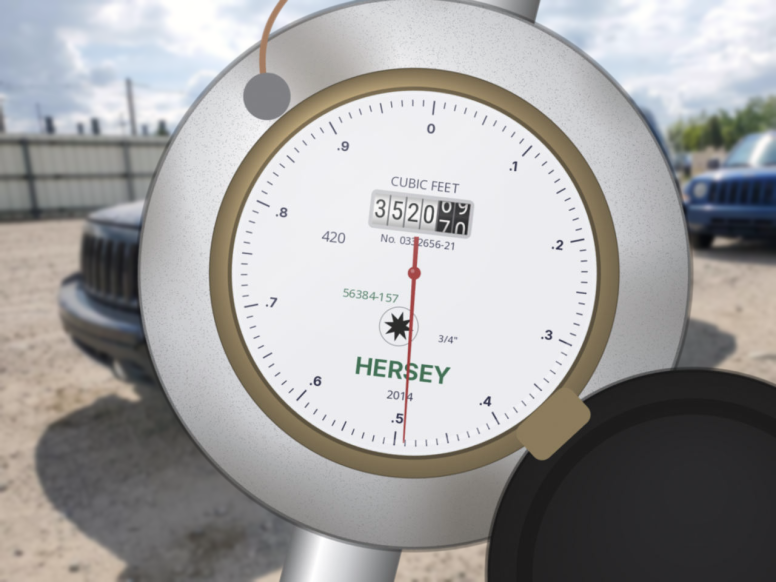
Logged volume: 352069.49 (ft³)
